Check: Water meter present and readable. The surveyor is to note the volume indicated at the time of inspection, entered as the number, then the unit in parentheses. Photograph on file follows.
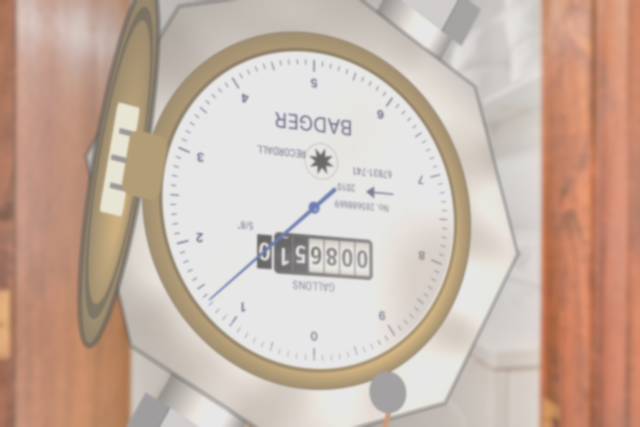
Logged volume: 86511.3 (gal)
